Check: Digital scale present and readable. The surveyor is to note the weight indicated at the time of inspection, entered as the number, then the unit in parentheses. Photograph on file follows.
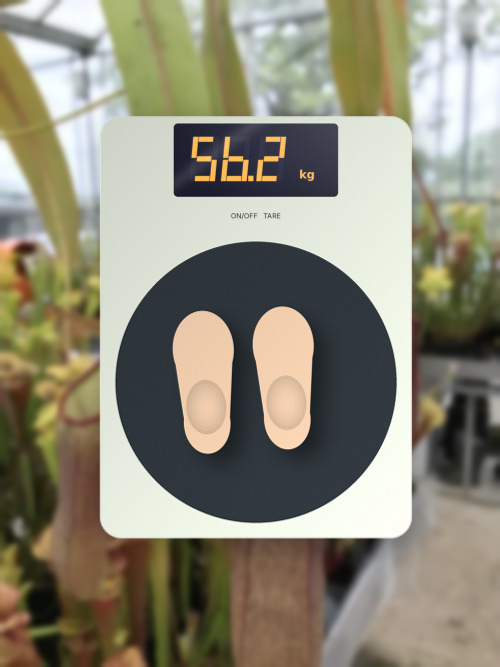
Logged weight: 56.2 (kg)
